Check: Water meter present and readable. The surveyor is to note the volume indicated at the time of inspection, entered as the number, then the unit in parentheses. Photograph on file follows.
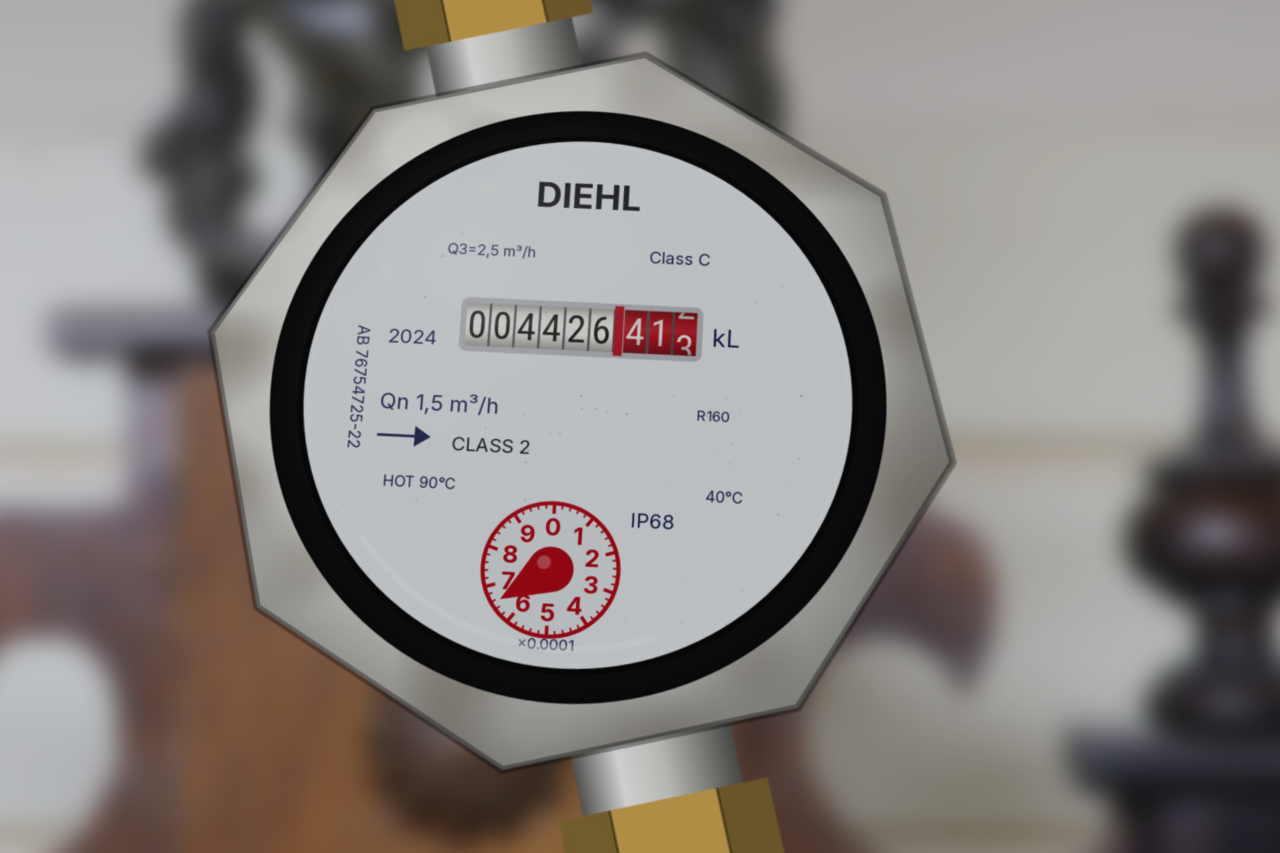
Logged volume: 4426.4126 (kL)
